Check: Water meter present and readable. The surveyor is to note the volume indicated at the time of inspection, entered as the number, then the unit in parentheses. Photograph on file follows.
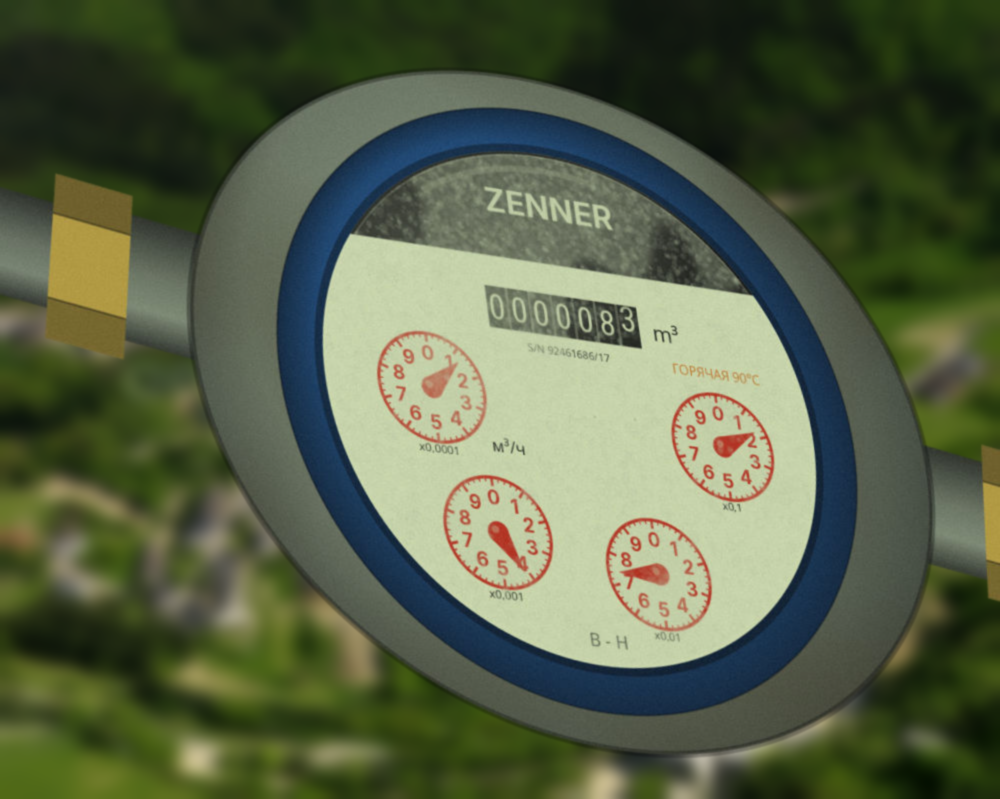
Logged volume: 83.1741 (m³)
